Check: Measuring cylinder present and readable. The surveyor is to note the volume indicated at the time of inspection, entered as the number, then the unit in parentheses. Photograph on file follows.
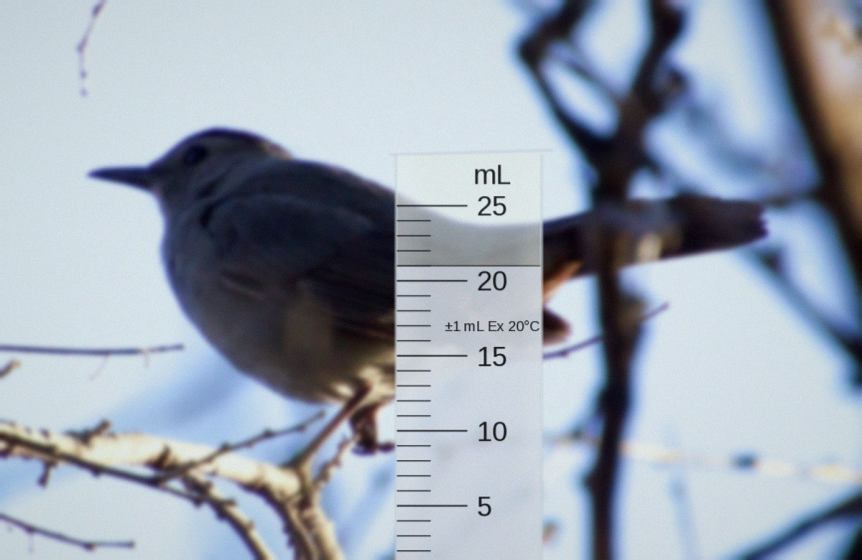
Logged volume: 21 (mL)
